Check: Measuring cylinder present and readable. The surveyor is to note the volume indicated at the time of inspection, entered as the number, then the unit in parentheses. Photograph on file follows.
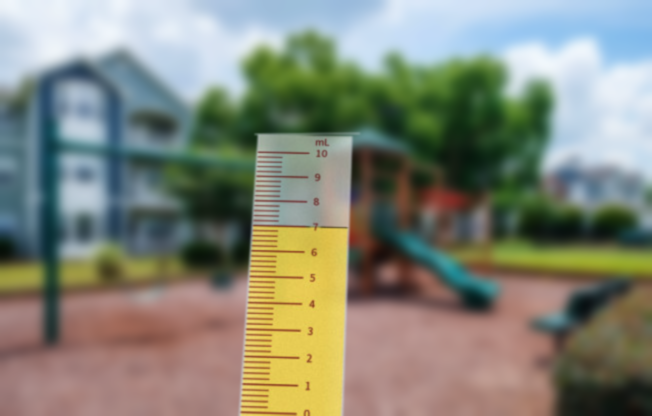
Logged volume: 7 (mL)
